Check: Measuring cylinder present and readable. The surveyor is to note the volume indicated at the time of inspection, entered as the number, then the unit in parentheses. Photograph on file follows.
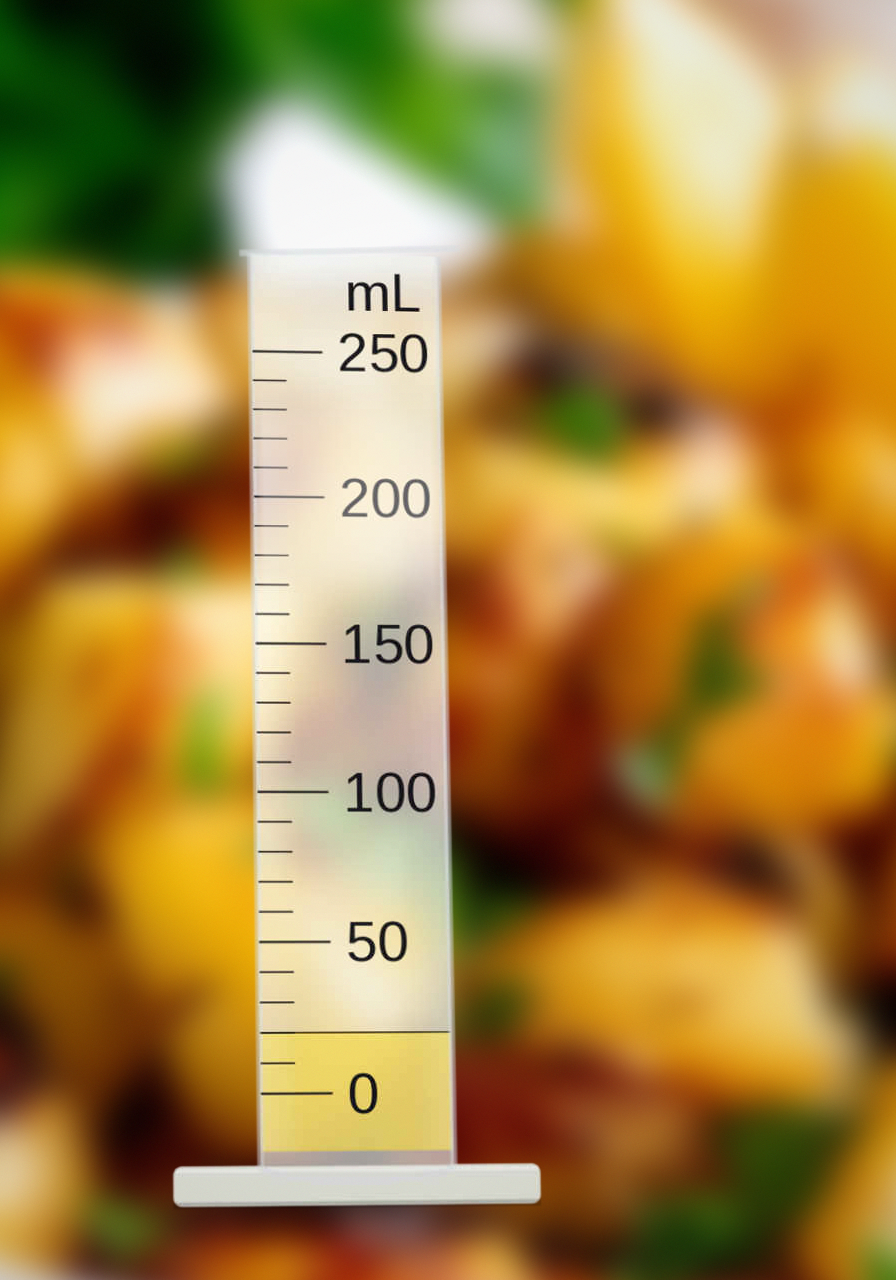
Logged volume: 20 (mL)
